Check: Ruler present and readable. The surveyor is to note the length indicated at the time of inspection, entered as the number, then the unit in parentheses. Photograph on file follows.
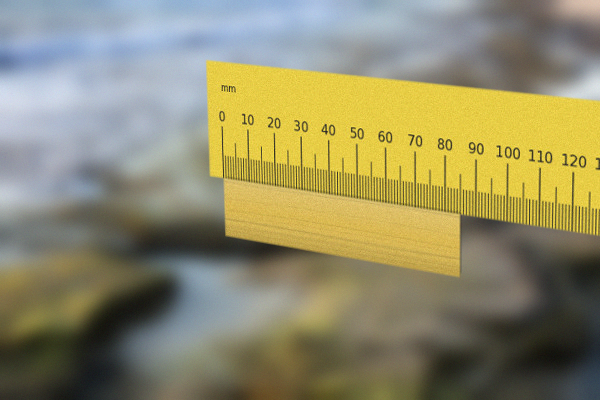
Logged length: 85 (mm)
